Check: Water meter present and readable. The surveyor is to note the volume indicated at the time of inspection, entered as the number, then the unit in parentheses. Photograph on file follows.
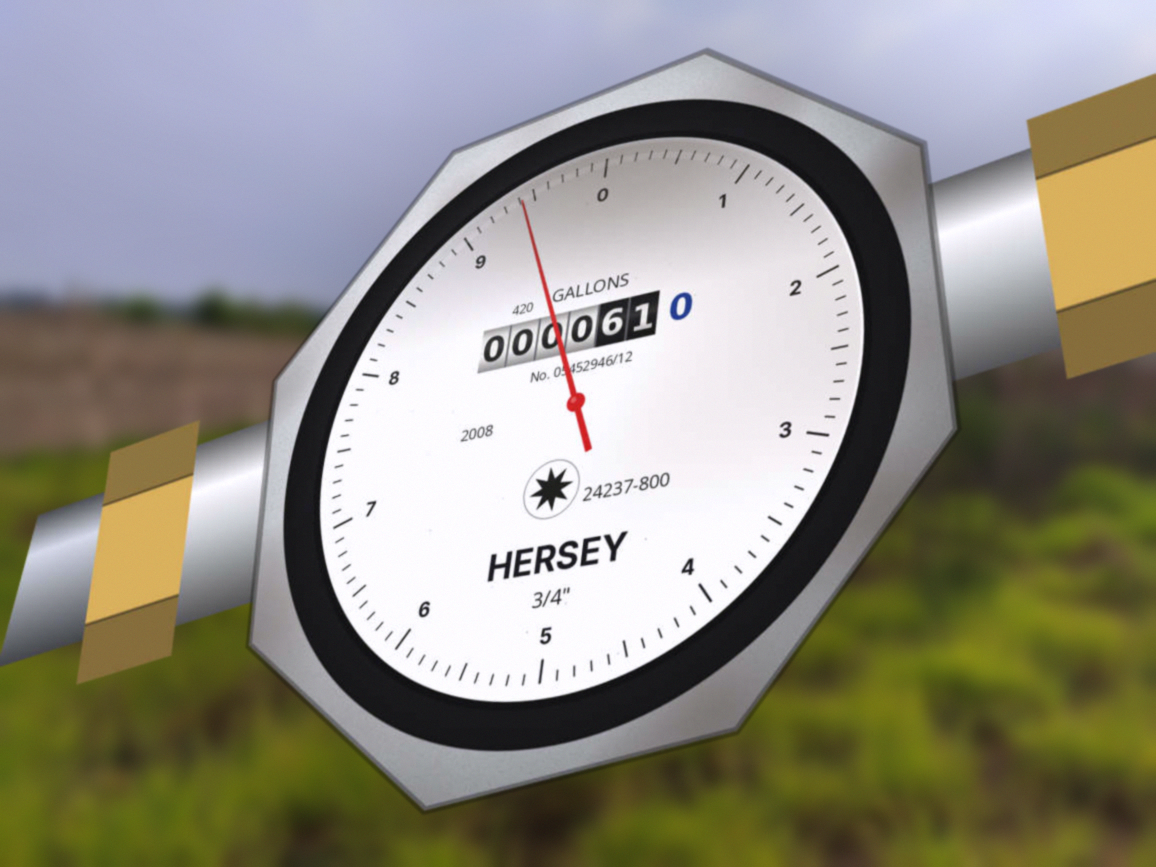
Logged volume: 609.4 (gal)
